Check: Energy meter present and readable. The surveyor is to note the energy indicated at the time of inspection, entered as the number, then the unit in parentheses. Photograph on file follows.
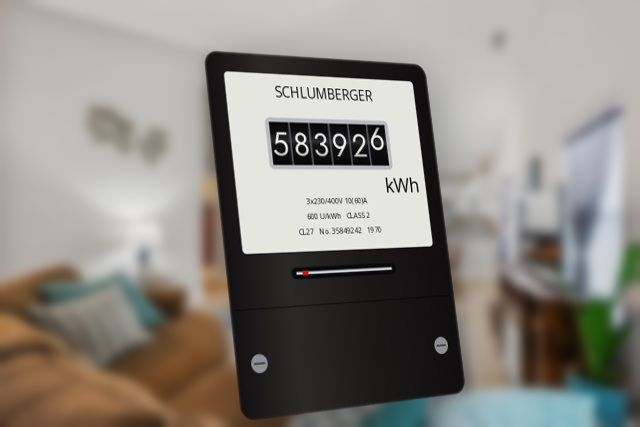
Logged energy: 583926 (kWh)
